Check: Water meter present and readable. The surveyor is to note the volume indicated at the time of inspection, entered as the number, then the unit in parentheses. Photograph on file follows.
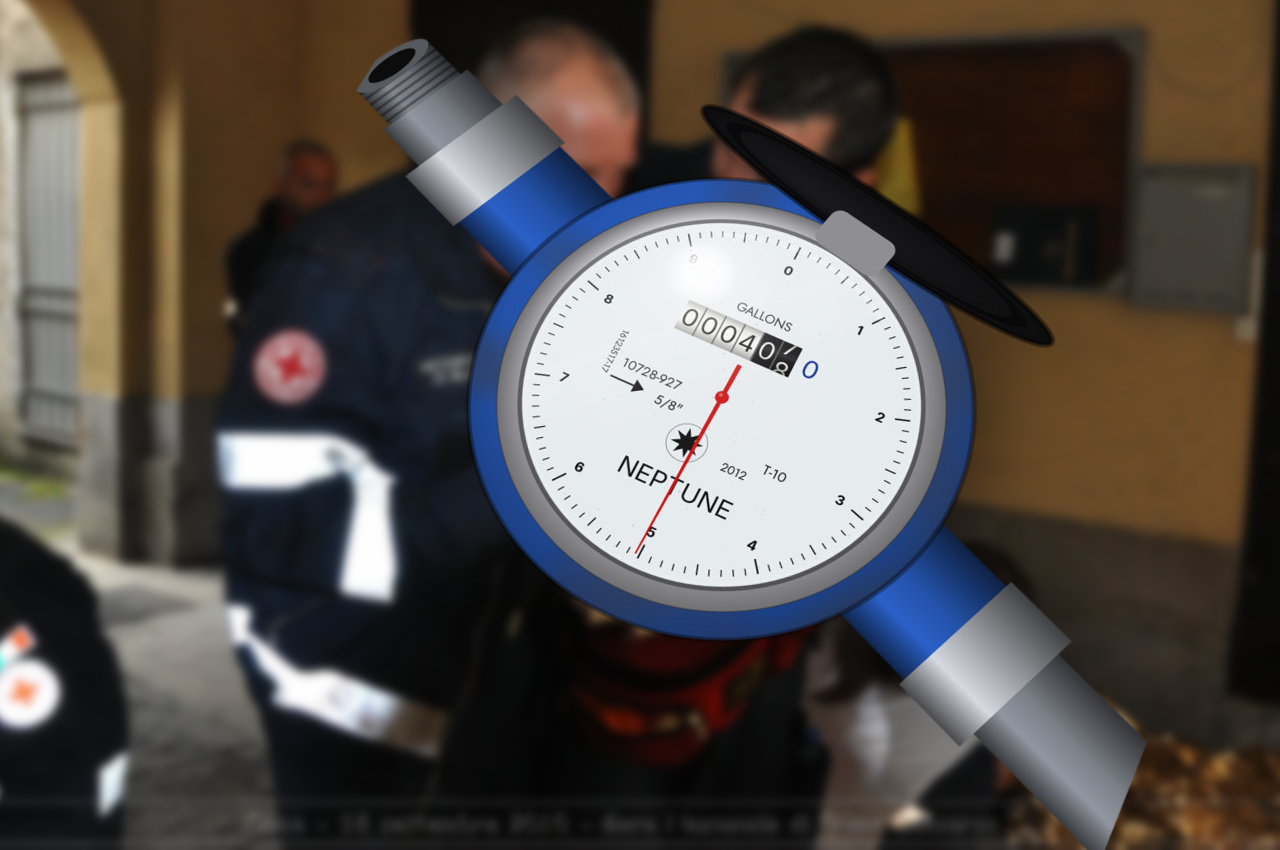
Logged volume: 4075.0 (gal)
